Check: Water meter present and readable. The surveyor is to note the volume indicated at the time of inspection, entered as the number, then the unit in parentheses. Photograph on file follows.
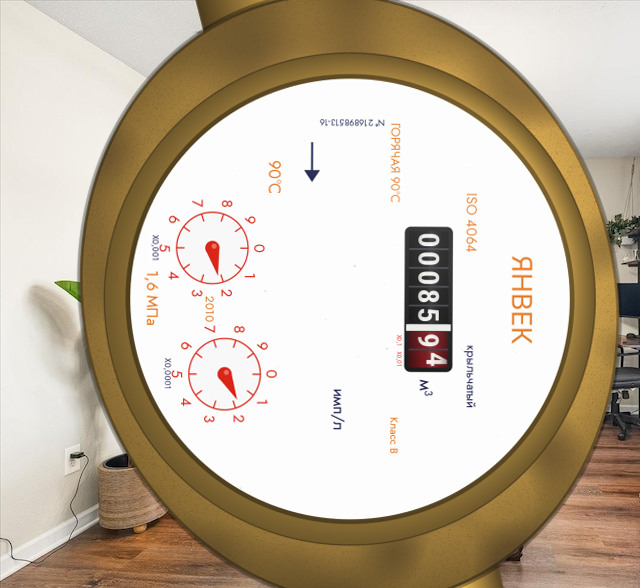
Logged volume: 85.9421 (m³)
